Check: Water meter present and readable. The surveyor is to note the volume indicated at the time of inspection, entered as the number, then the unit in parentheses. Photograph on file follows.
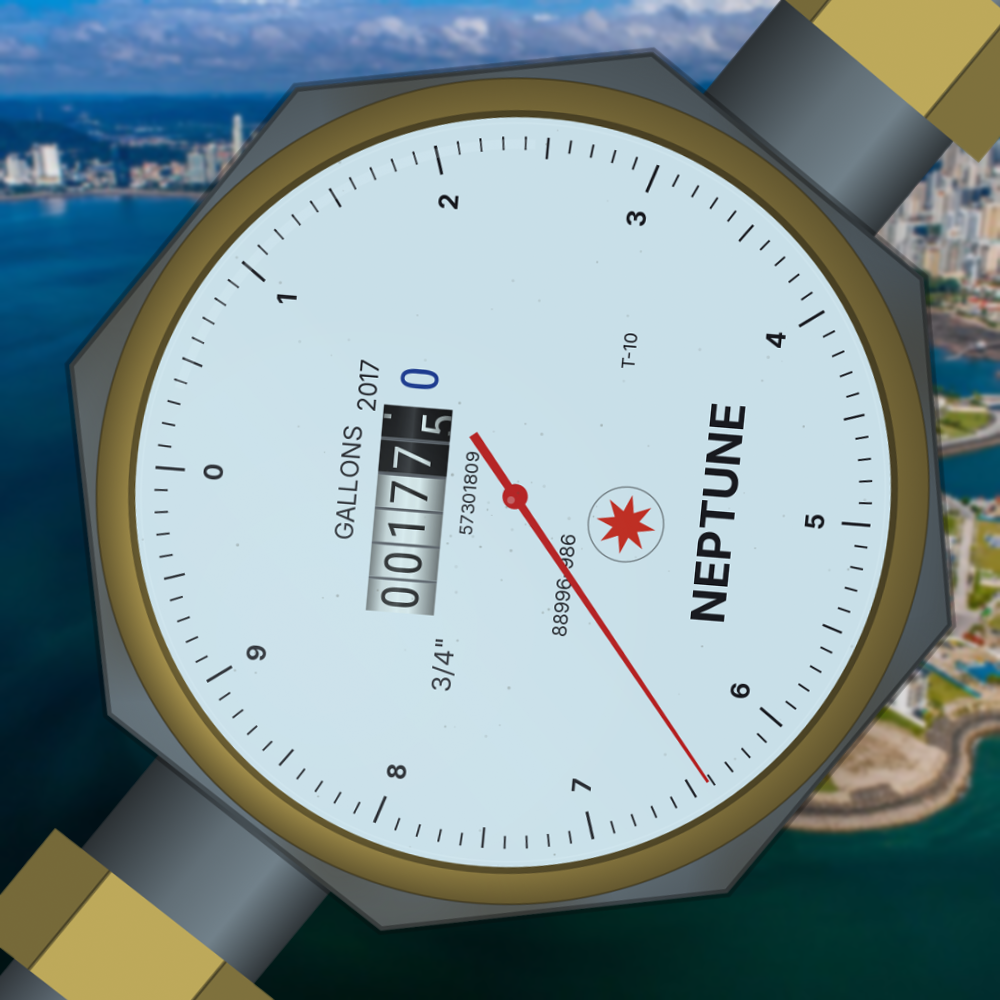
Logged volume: 17746.4 (gal)
